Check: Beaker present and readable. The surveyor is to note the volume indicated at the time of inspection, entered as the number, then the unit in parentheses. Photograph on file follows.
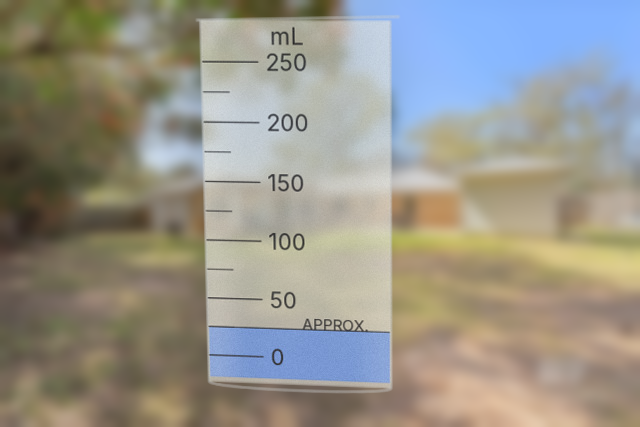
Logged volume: 25 (mL)
